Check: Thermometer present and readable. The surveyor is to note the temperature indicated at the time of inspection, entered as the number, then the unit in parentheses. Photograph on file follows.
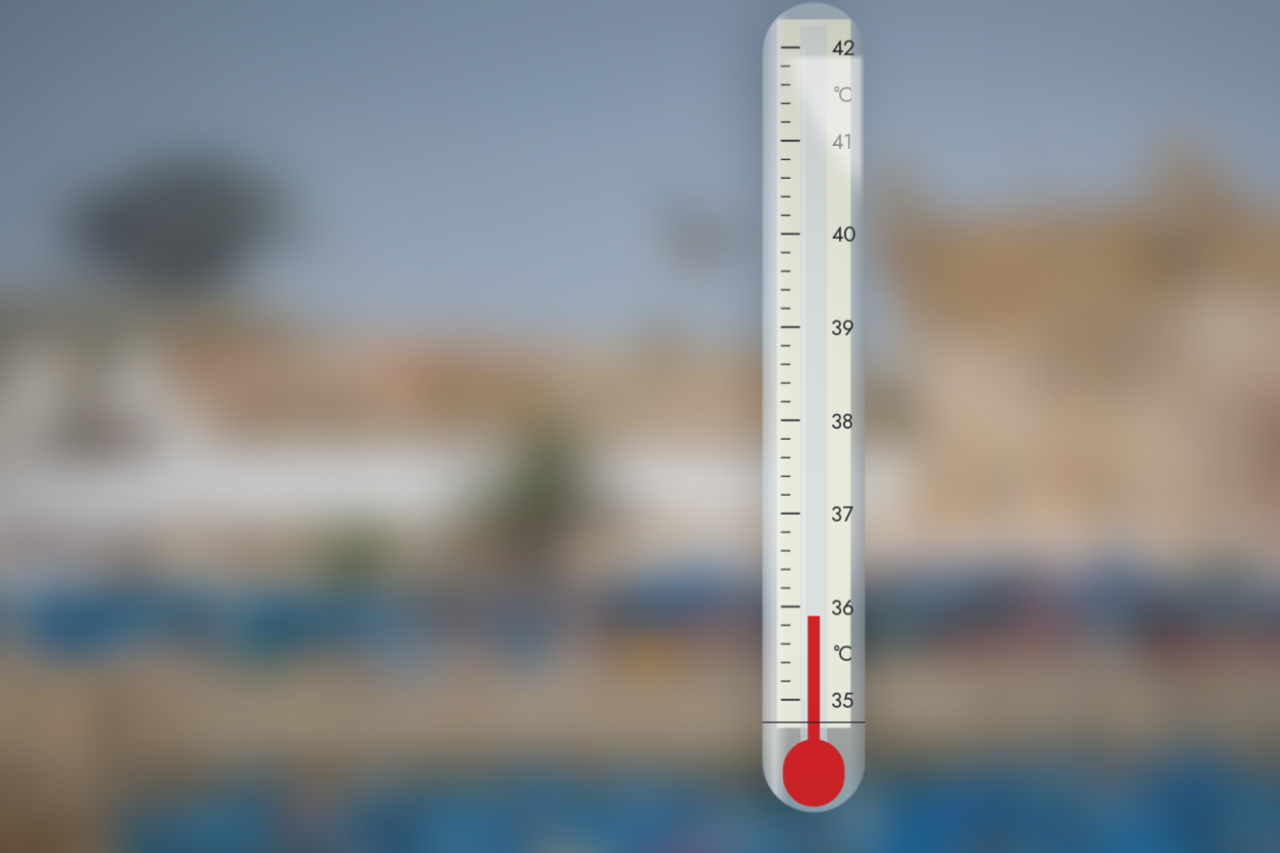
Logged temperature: 35.9 (°C)
